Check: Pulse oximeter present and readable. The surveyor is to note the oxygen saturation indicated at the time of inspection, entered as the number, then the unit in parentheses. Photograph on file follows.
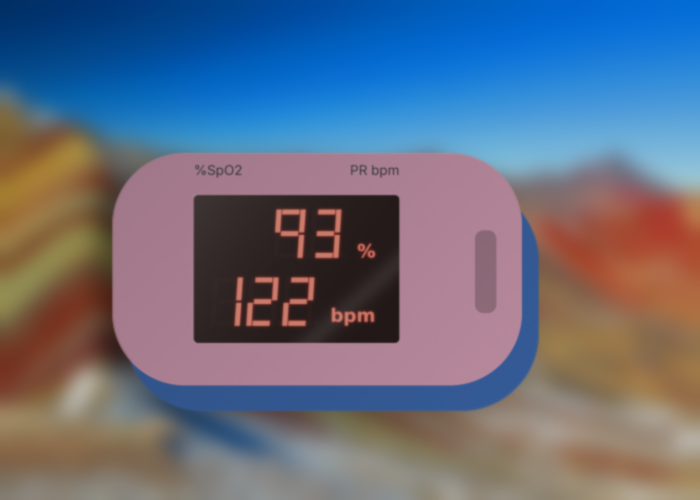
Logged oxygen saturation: 93 (%)
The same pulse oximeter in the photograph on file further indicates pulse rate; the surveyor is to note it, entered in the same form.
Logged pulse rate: 122 (bpm)
